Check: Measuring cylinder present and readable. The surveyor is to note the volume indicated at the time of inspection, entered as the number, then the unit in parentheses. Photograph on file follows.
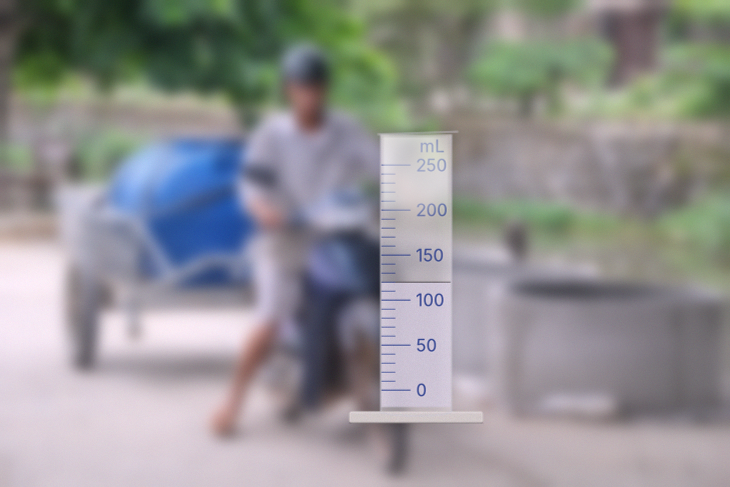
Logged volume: 120 (mL)
